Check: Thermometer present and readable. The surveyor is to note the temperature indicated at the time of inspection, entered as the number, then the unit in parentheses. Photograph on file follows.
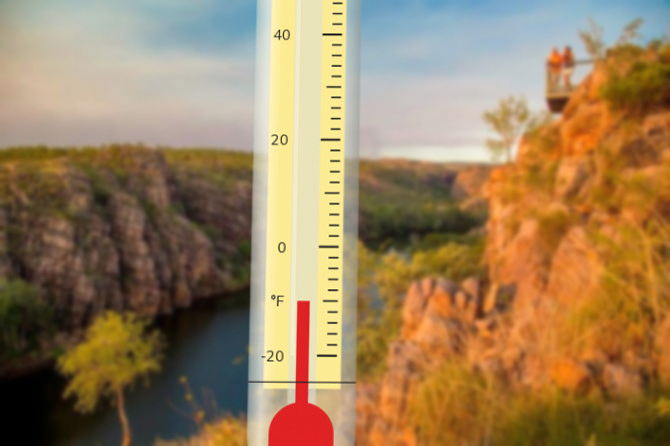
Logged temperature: -10 (°F)
